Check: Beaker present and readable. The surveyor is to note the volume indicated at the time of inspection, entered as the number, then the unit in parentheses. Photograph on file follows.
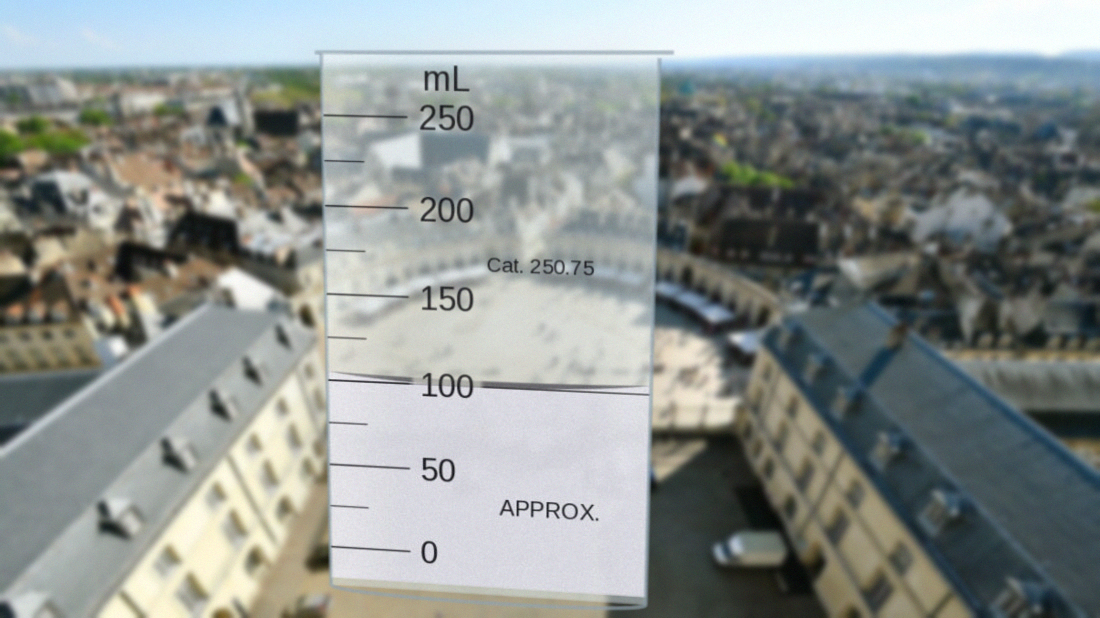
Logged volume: 100 (mL)
